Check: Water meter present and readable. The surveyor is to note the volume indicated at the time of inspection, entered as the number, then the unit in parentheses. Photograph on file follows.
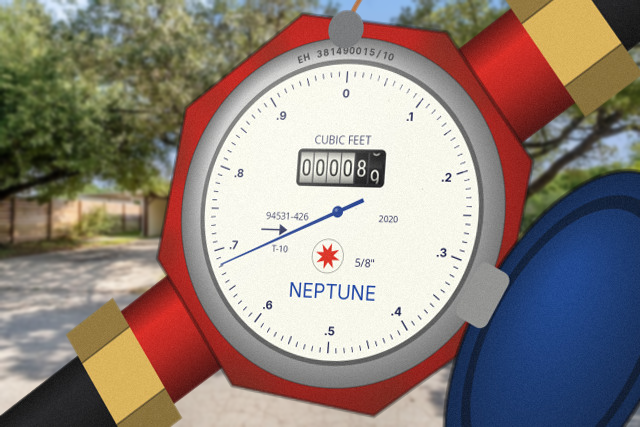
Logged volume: 88.68 (ft³)
